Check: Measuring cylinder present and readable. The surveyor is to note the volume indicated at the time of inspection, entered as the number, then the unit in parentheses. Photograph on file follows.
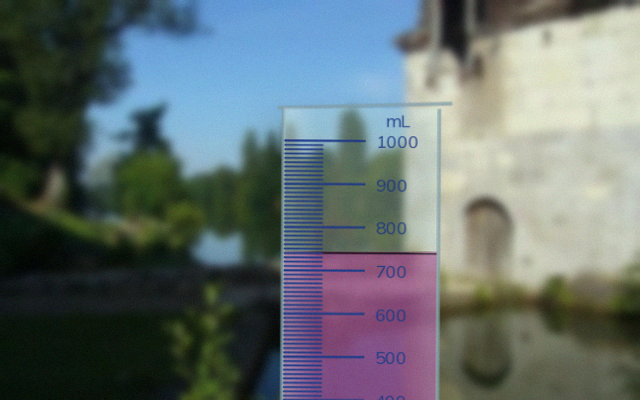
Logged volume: 740 (mL)
